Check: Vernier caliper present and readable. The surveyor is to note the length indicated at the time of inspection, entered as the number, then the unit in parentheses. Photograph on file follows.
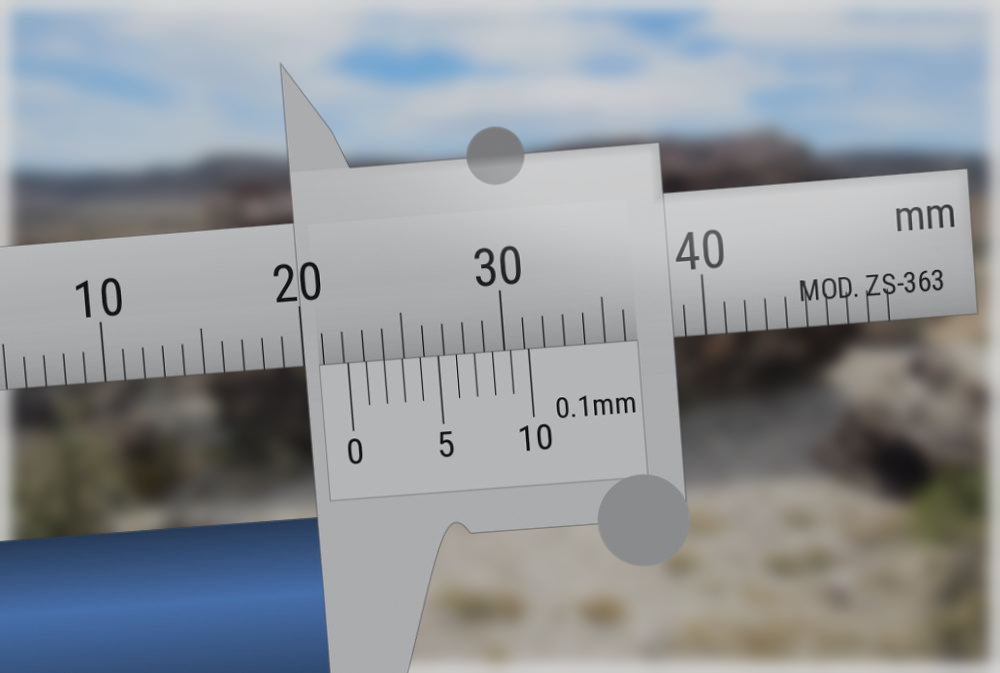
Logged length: 22.2 (mm)
